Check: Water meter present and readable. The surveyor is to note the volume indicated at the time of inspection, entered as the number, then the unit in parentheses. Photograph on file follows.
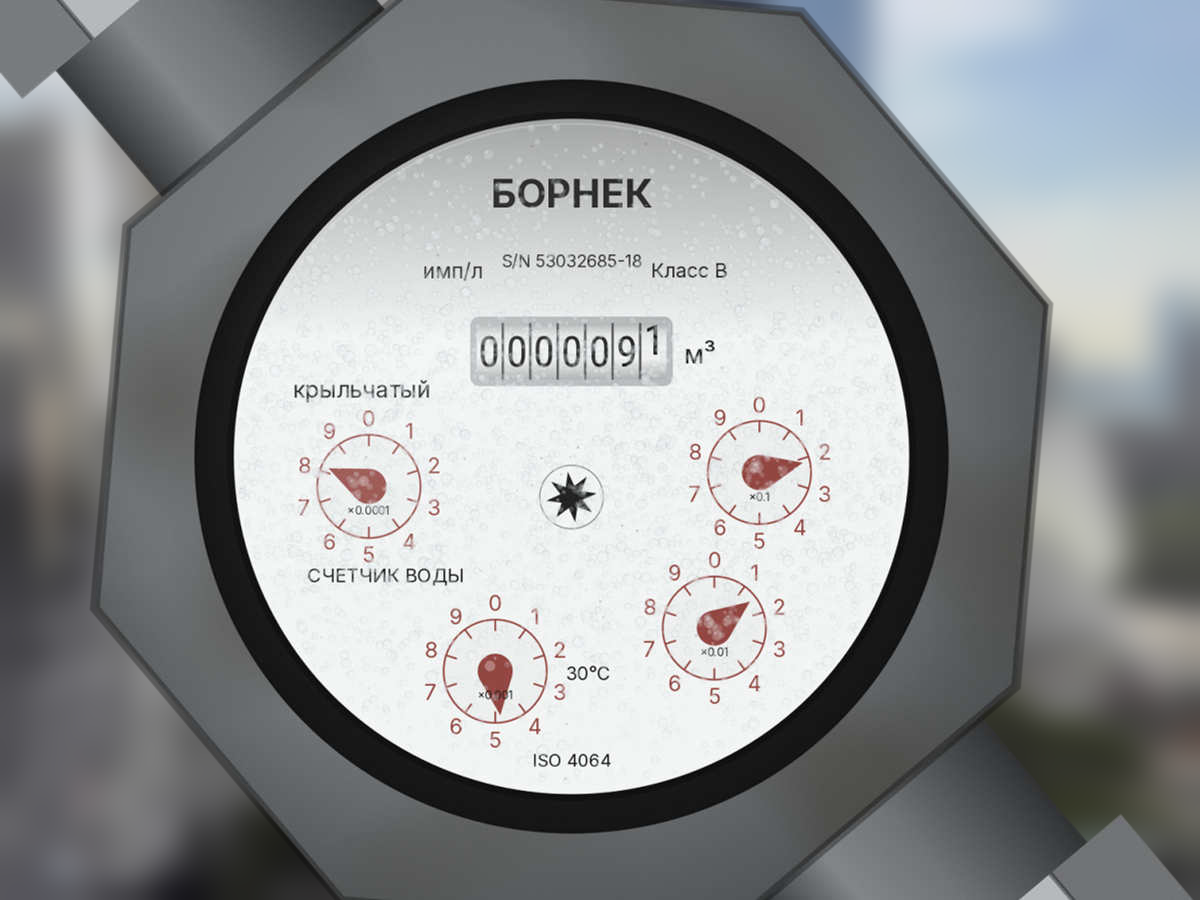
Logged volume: 91.2148 (m³)
